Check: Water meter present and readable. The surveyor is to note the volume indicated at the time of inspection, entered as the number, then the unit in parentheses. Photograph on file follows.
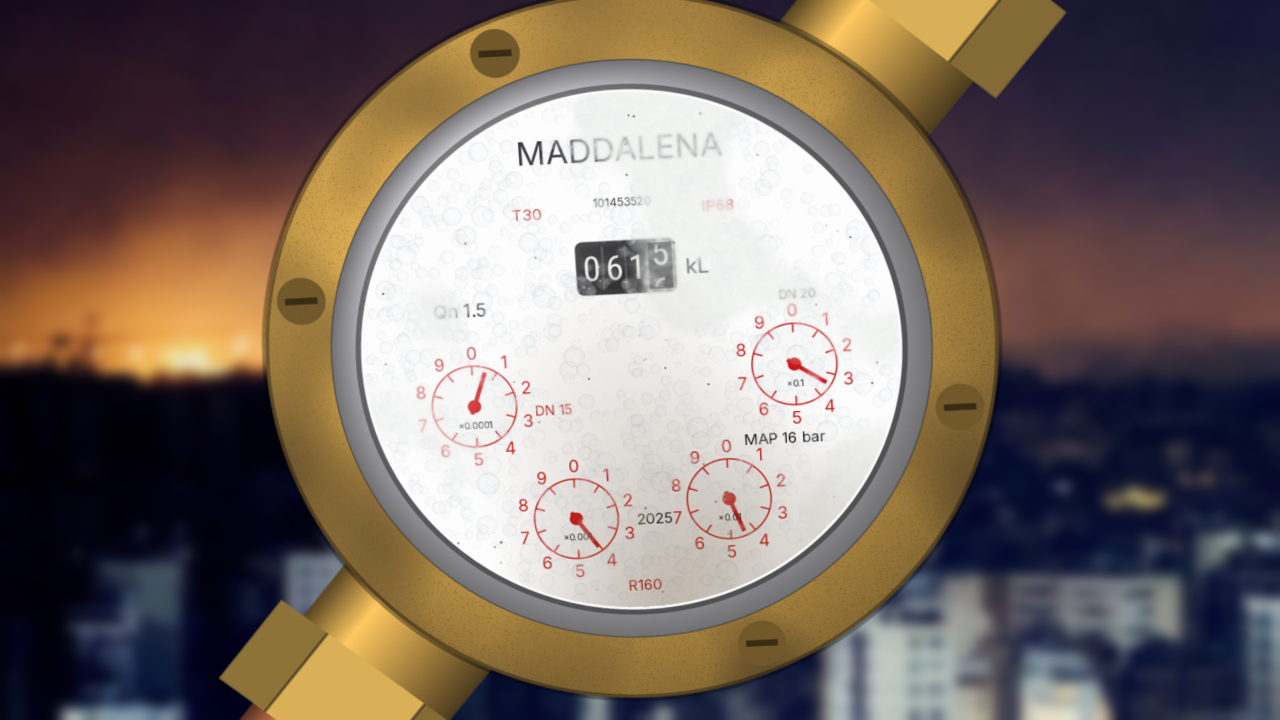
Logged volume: 615.3440 (kL)
